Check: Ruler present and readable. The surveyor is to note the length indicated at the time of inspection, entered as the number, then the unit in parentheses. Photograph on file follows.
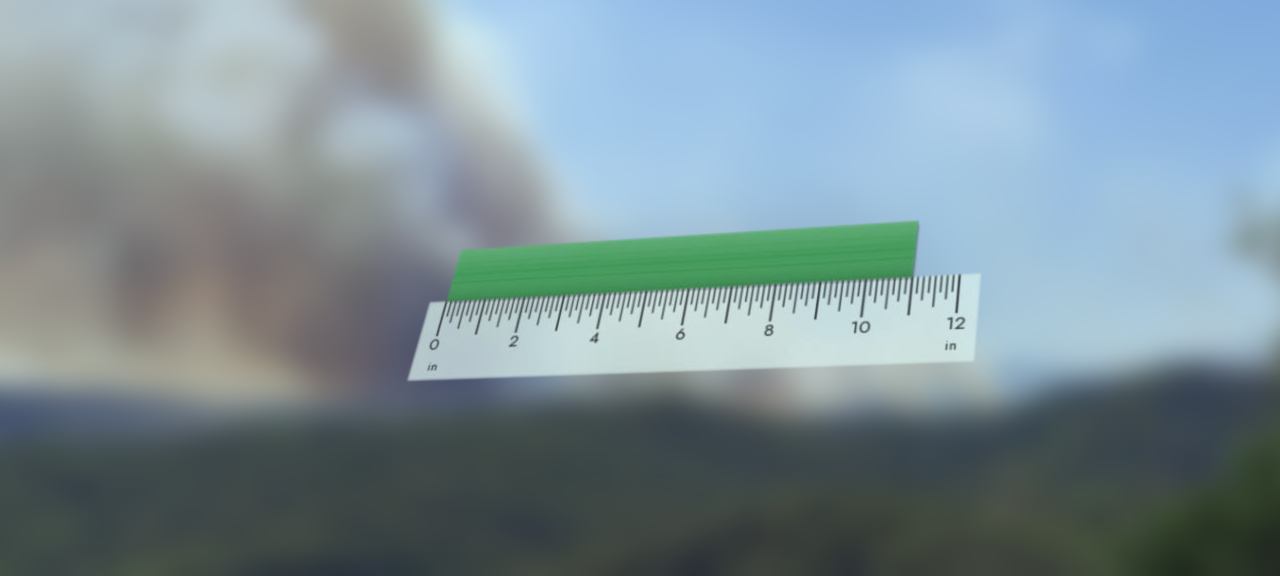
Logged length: 11 (in)
